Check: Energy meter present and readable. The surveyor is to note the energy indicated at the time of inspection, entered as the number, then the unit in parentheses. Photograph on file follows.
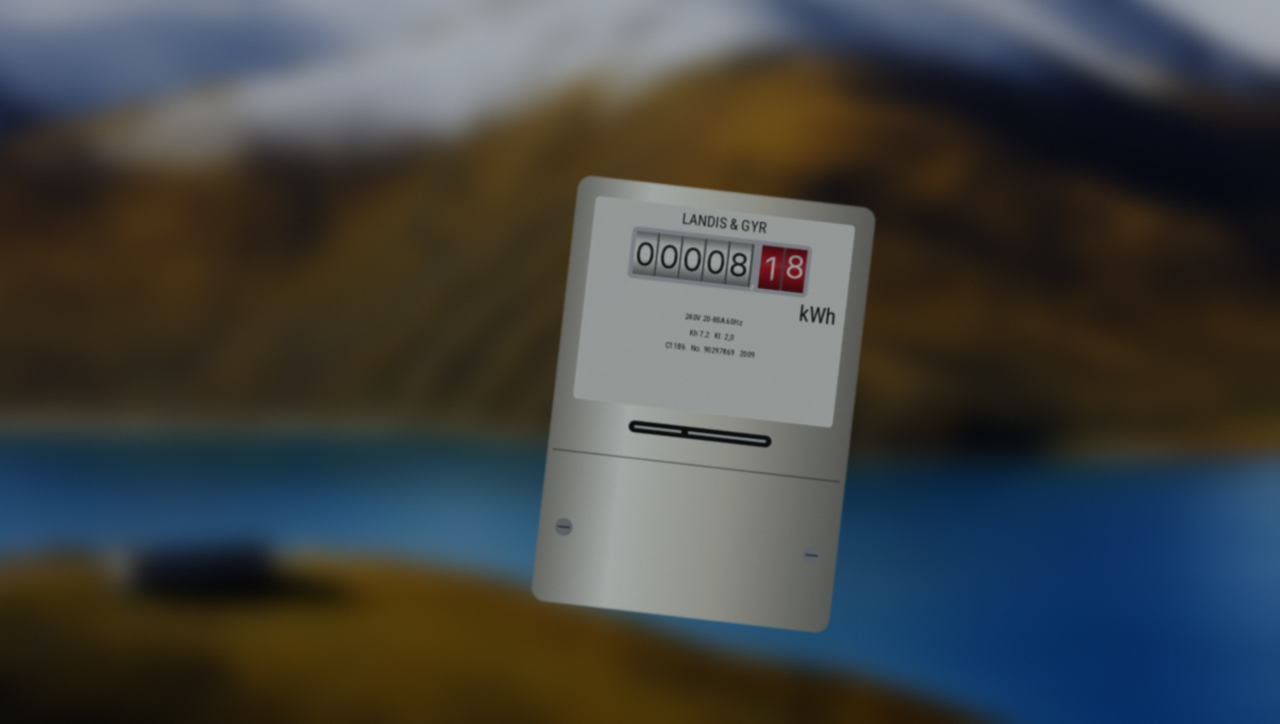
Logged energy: 8.18 (kWh)
